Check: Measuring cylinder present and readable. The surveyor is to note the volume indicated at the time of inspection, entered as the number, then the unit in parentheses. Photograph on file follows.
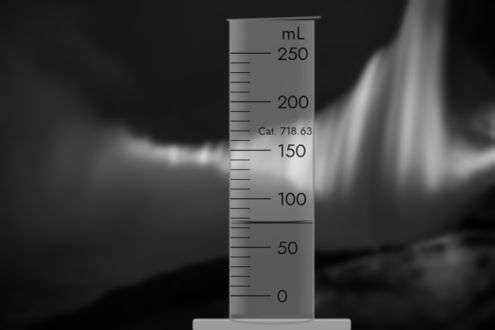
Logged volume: 75 (mL)
